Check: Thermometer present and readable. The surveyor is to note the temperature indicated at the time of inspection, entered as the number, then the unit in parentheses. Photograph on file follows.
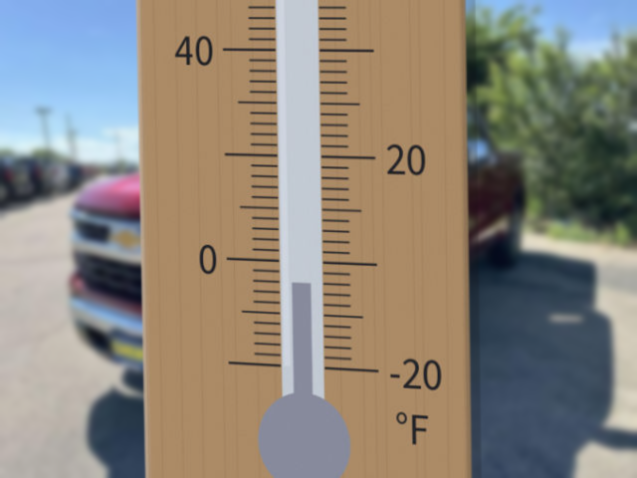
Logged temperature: -4 (°F)
